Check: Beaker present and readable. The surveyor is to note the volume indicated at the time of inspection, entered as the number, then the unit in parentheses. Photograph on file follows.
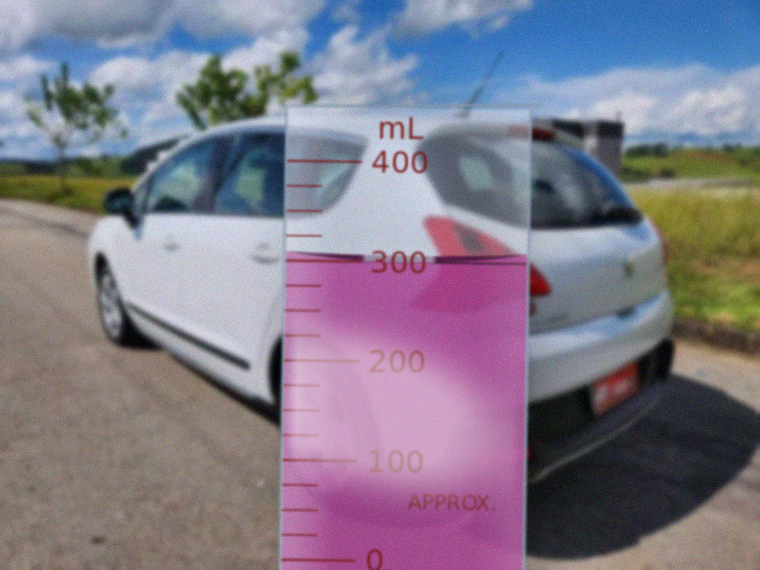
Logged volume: 300 (mL)
